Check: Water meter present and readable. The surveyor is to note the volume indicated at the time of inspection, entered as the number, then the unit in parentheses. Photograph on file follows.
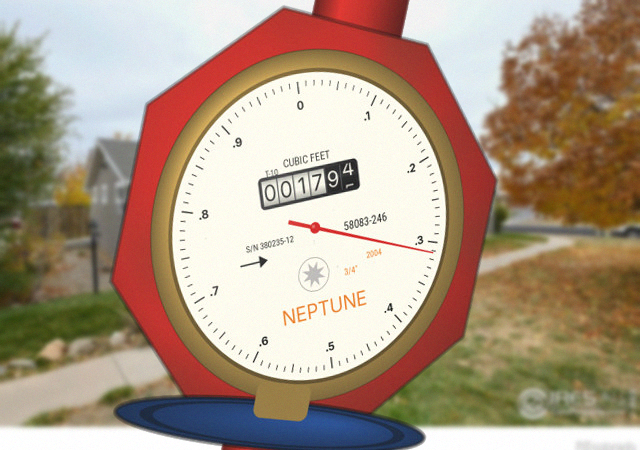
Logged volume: 1794.31 (ft³)
